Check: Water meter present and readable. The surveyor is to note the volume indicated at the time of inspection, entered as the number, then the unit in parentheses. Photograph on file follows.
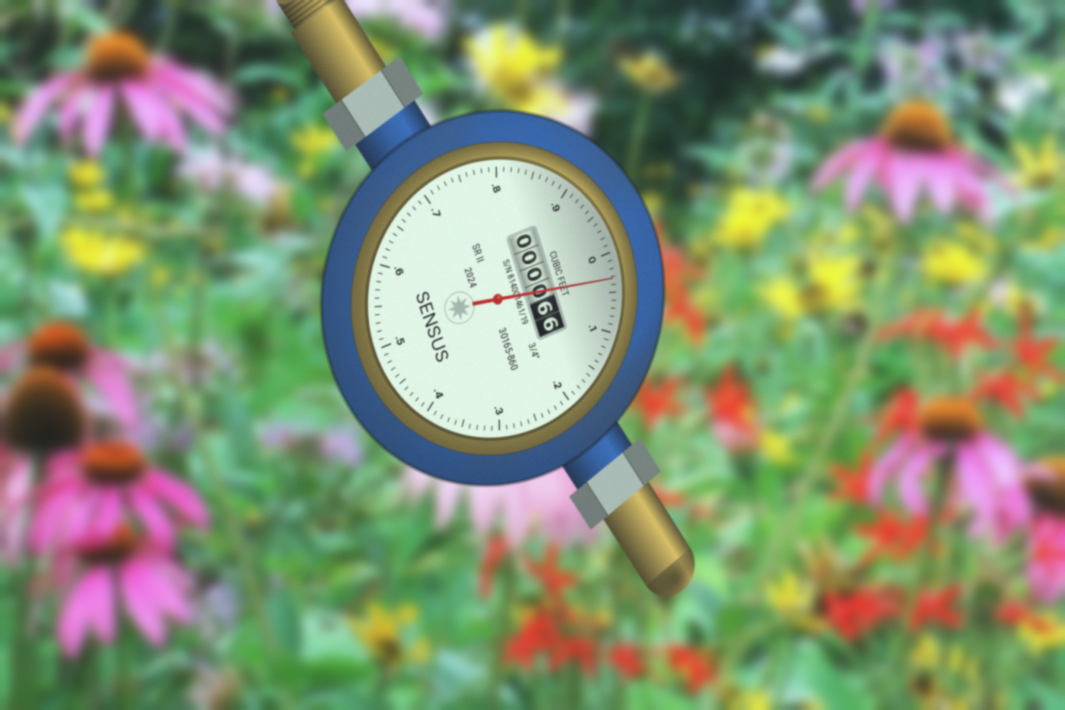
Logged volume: 66.03 (ft³)
